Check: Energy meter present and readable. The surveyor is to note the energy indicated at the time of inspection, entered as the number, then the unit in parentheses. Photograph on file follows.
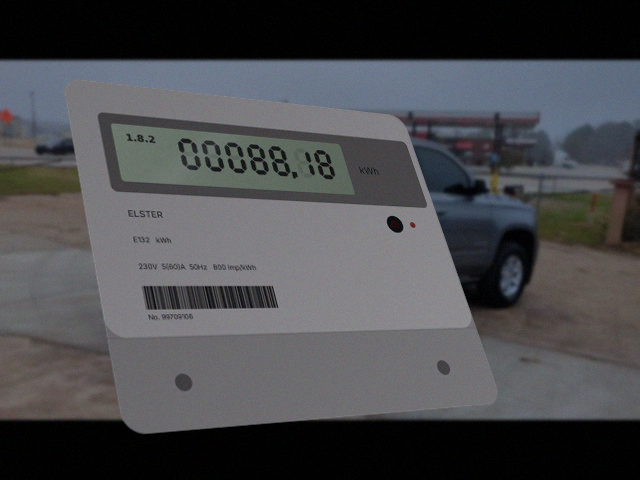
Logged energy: 88.18 (kWh)
